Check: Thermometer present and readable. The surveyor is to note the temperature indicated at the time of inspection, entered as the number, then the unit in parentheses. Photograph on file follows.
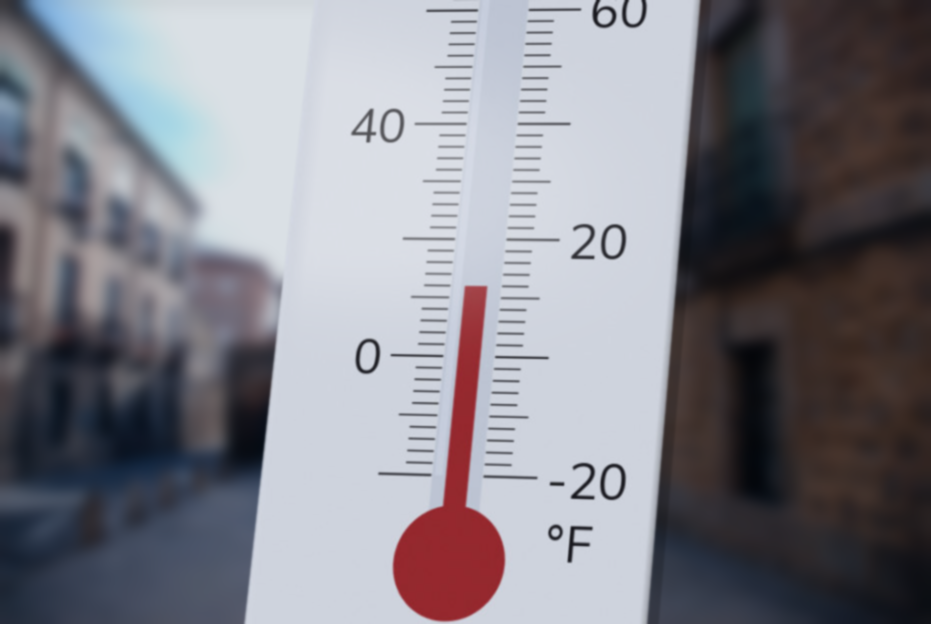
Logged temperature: 12 (°F)
